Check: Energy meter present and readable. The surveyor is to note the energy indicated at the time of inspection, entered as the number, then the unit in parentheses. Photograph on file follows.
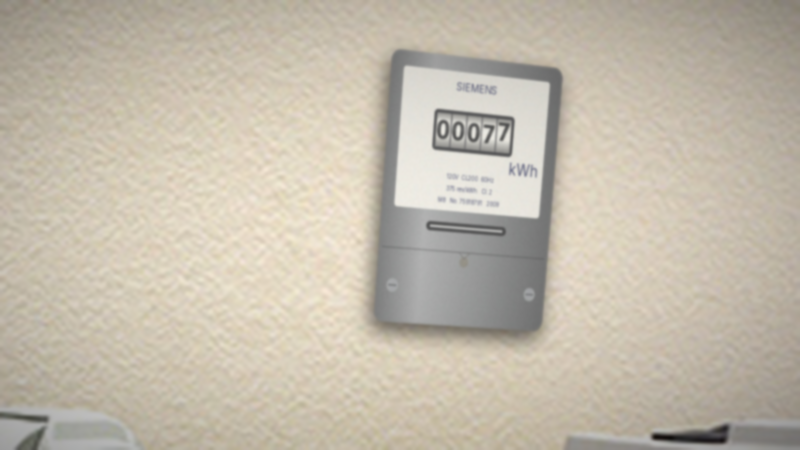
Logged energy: 77 (kWh)
